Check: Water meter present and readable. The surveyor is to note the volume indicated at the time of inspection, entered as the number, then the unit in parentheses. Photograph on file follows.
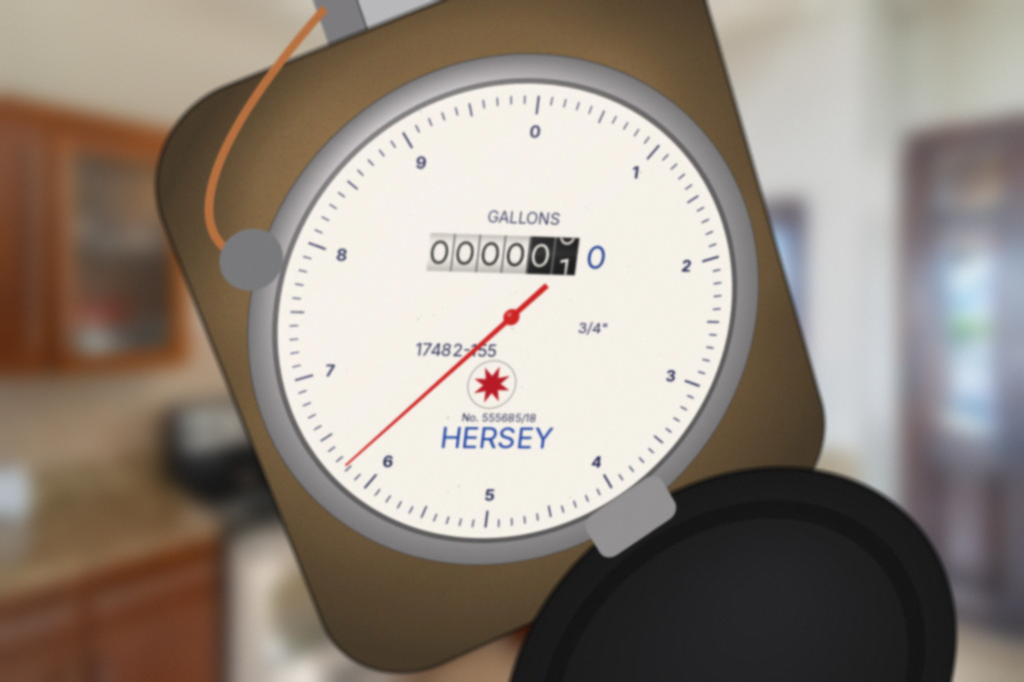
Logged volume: 6.2 (gal)
